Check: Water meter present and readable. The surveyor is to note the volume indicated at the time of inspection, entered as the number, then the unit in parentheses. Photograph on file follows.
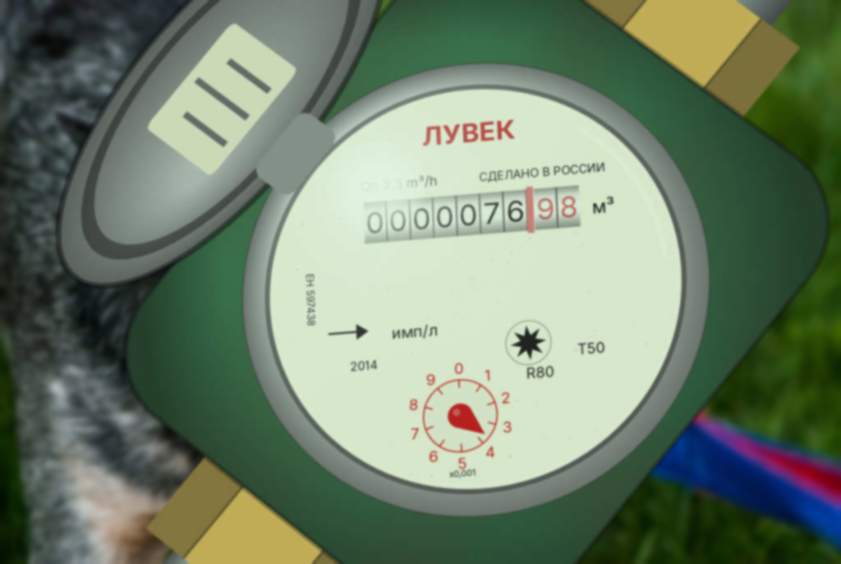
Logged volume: 76.983 (m³)
